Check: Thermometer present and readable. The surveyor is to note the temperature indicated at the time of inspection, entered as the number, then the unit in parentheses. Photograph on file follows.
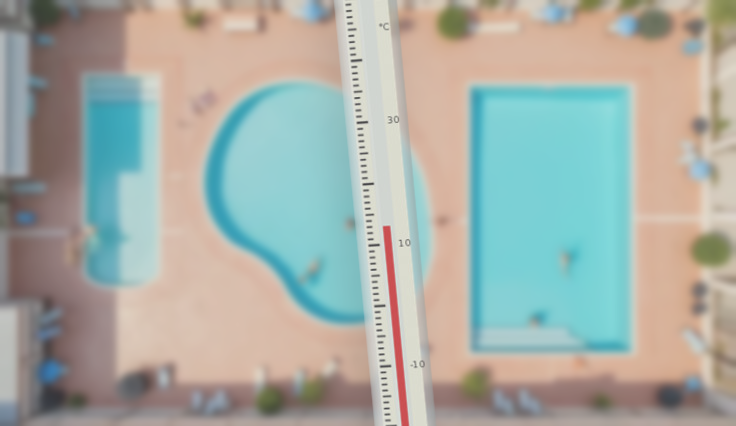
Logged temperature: 13 (°C)
